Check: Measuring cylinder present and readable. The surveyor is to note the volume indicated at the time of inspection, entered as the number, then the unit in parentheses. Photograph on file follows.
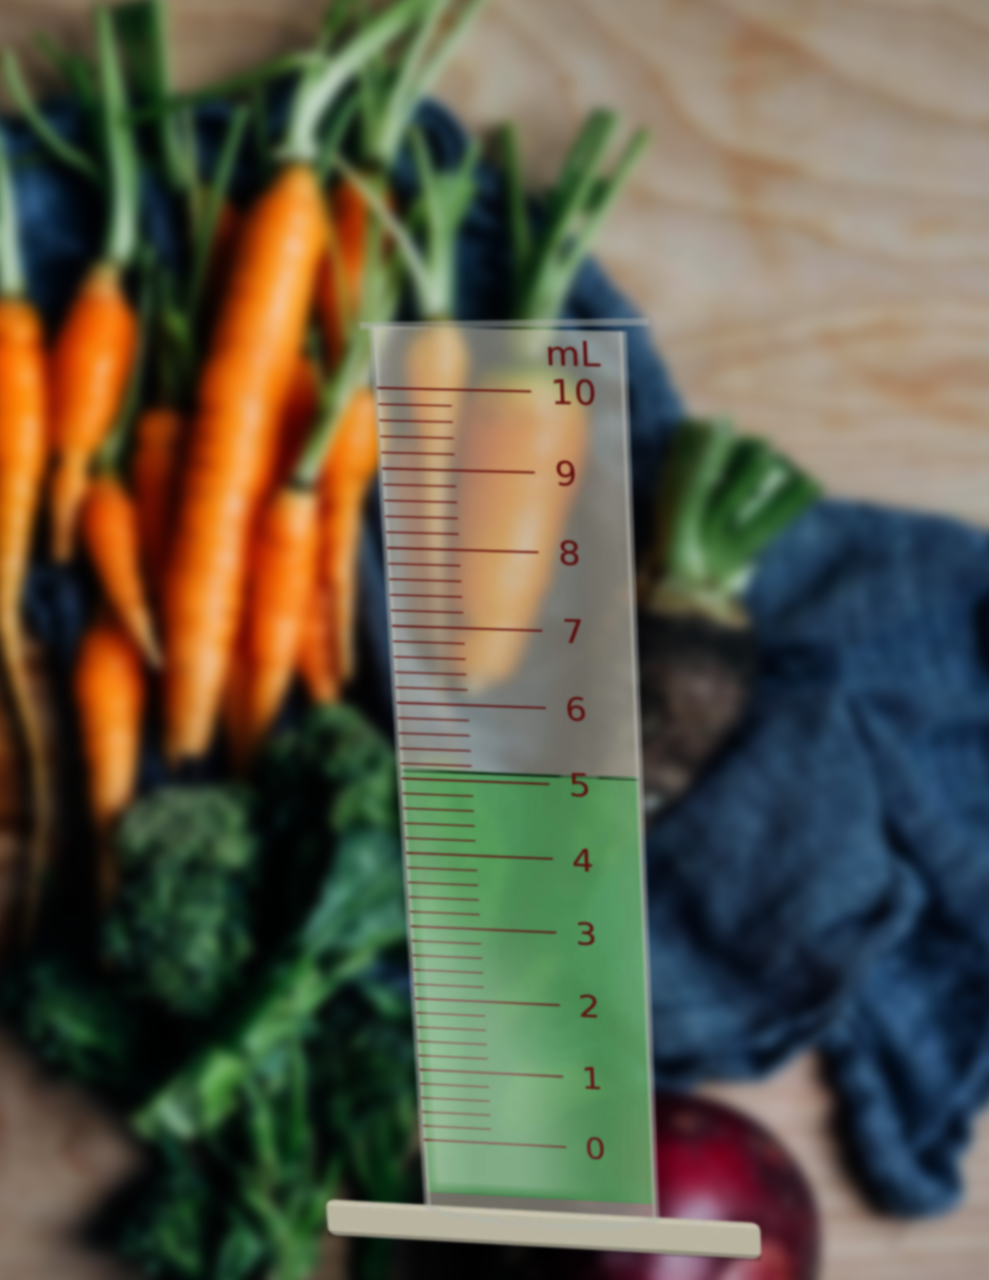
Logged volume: 5.1 (mL)
